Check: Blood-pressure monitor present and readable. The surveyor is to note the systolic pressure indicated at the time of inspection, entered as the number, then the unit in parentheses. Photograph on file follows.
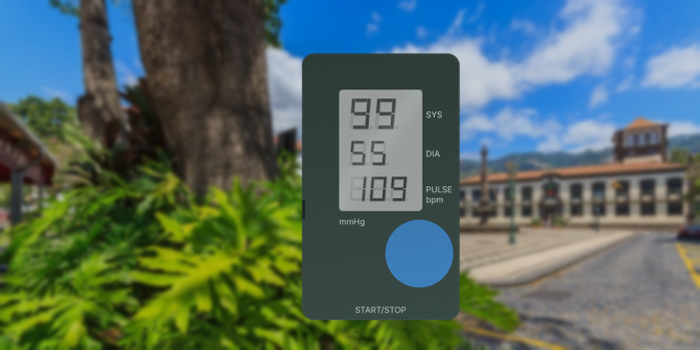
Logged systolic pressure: 99 (mmHg)
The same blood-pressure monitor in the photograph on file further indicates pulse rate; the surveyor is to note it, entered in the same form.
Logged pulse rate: 109 (bpm)
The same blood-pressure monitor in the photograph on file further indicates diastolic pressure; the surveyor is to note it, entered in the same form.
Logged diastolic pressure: 55 (mmHg)
